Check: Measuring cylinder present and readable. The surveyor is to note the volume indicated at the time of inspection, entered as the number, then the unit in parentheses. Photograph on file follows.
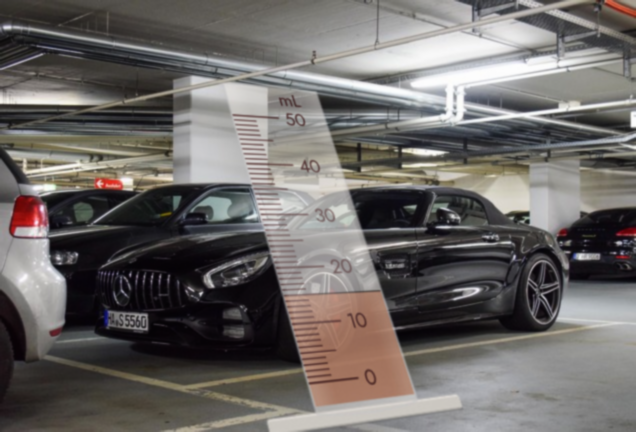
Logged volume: 15 (mL)
